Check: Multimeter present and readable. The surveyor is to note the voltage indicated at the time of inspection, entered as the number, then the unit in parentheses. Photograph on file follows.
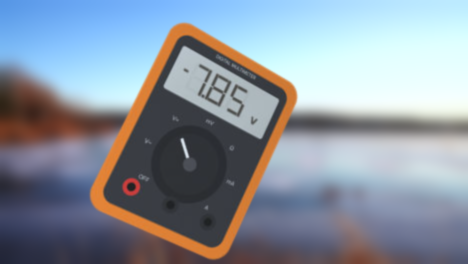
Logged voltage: -7.85 (V)
